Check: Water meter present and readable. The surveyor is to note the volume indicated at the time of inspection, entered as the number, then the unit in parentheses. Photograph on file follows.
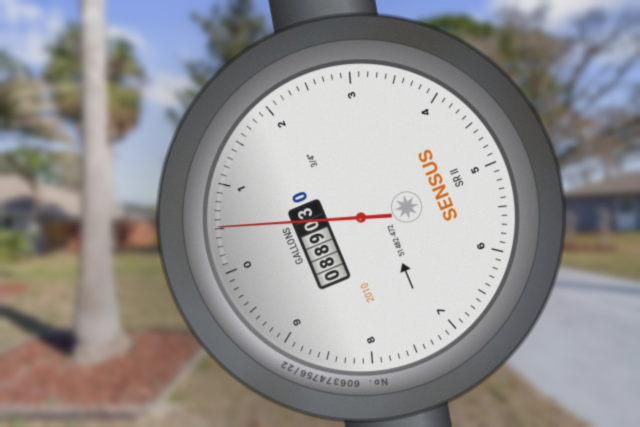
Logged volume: 889030.5 (gal)
